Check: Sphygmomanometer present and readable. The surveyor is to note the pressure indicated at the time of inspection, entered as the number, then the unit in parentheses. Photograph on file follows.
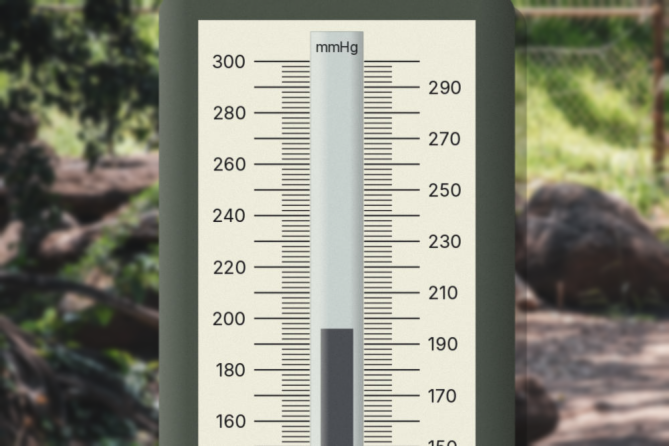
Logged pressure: 196 (mmHg)
